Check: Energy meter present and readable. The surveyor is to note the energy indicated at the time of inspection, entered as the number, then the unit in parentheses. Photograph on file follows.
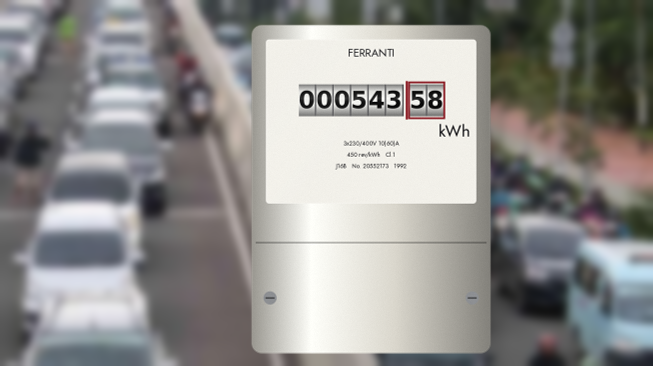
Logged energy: 543.58 (kWh)
